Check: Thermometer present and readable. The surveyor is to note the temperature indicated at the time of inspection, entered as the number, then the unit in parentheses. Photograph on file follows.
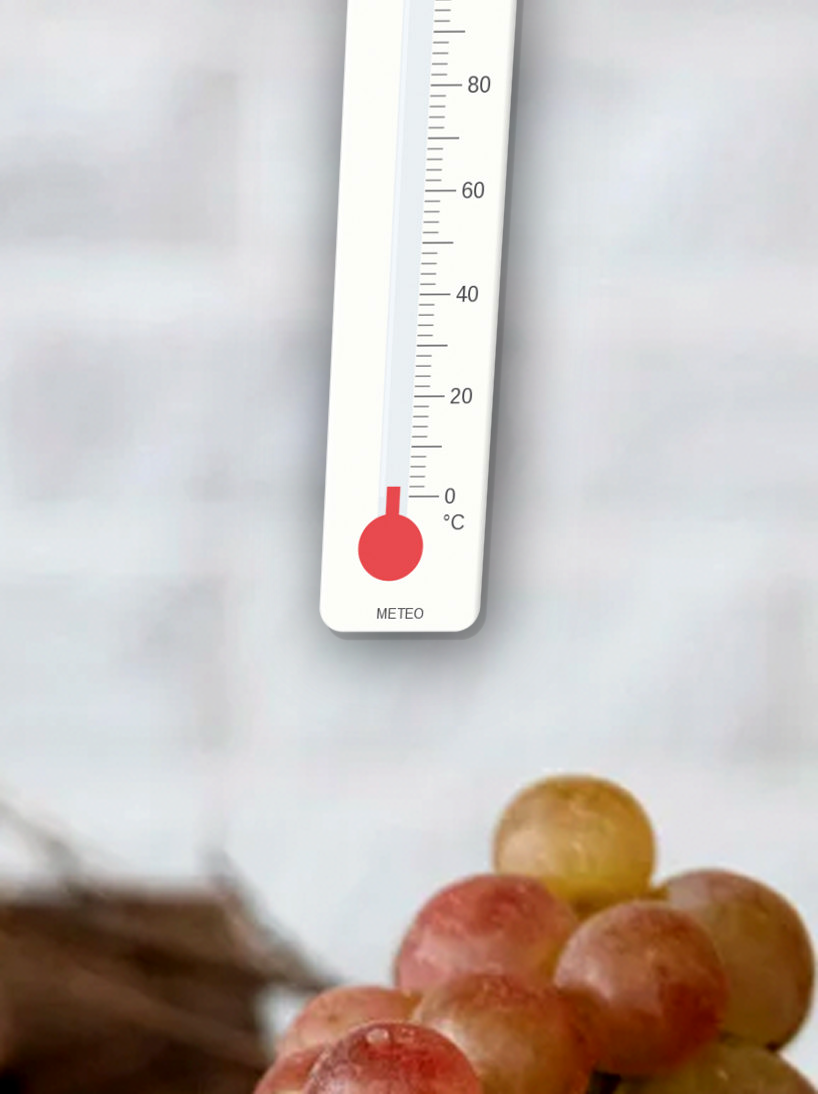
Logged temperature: 2 (°C)
